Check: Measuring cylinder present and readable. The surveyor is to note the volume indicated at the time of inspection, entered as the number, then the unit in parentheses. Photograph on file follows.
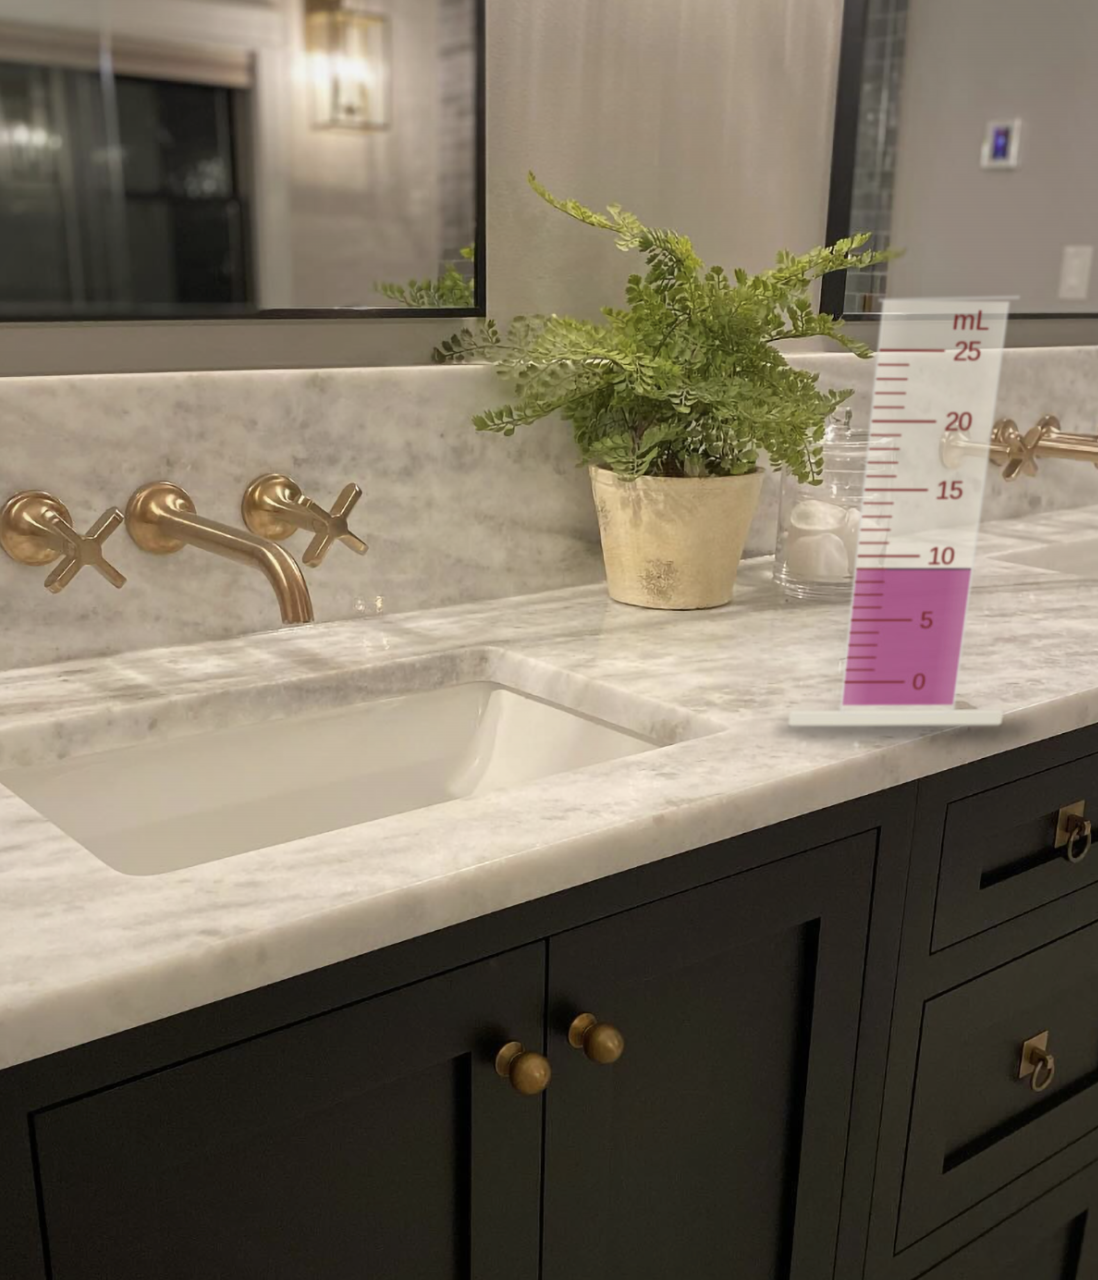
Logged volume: 9 (mL)
